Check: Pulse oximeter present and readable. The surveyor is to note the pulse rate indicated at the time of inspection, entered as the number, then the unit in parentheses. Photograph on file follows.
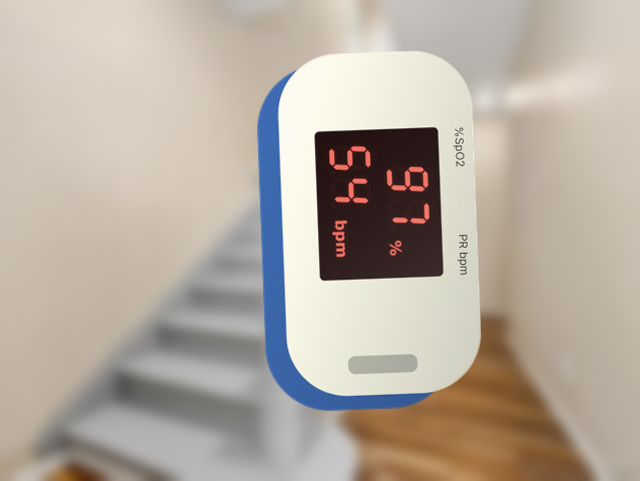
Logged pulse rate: 54 (bpm)
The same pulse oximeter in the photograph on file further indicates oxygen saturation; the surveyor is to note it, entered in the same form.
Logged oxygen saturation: 97 (%)
